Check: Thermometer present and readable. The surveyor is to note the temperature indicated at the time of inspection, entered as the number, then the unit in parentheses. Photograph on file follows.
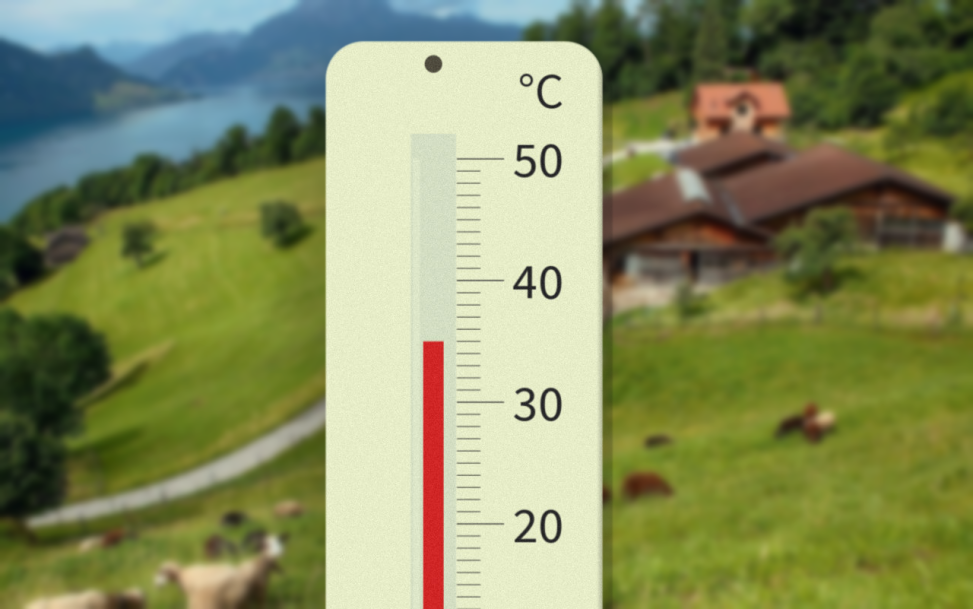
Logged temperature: 35 (°C)
